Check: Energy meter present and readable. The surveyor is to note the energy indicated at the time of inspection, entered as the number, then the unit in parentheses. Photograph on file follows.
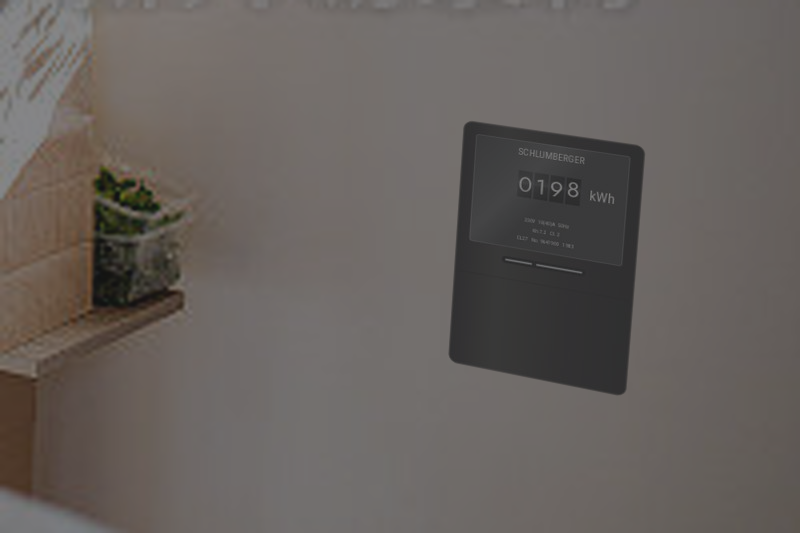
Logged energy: 198 (kWh)
